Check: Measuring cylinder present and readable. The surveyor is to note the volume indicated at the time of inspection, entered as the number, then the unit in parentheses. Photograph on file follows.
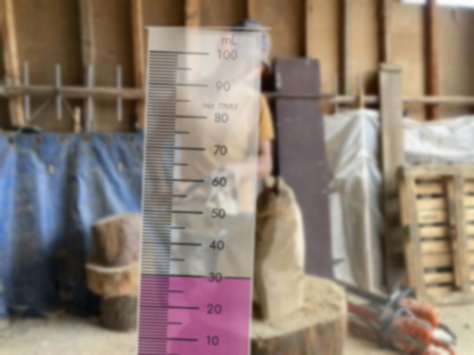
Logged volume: 30 (mL)
